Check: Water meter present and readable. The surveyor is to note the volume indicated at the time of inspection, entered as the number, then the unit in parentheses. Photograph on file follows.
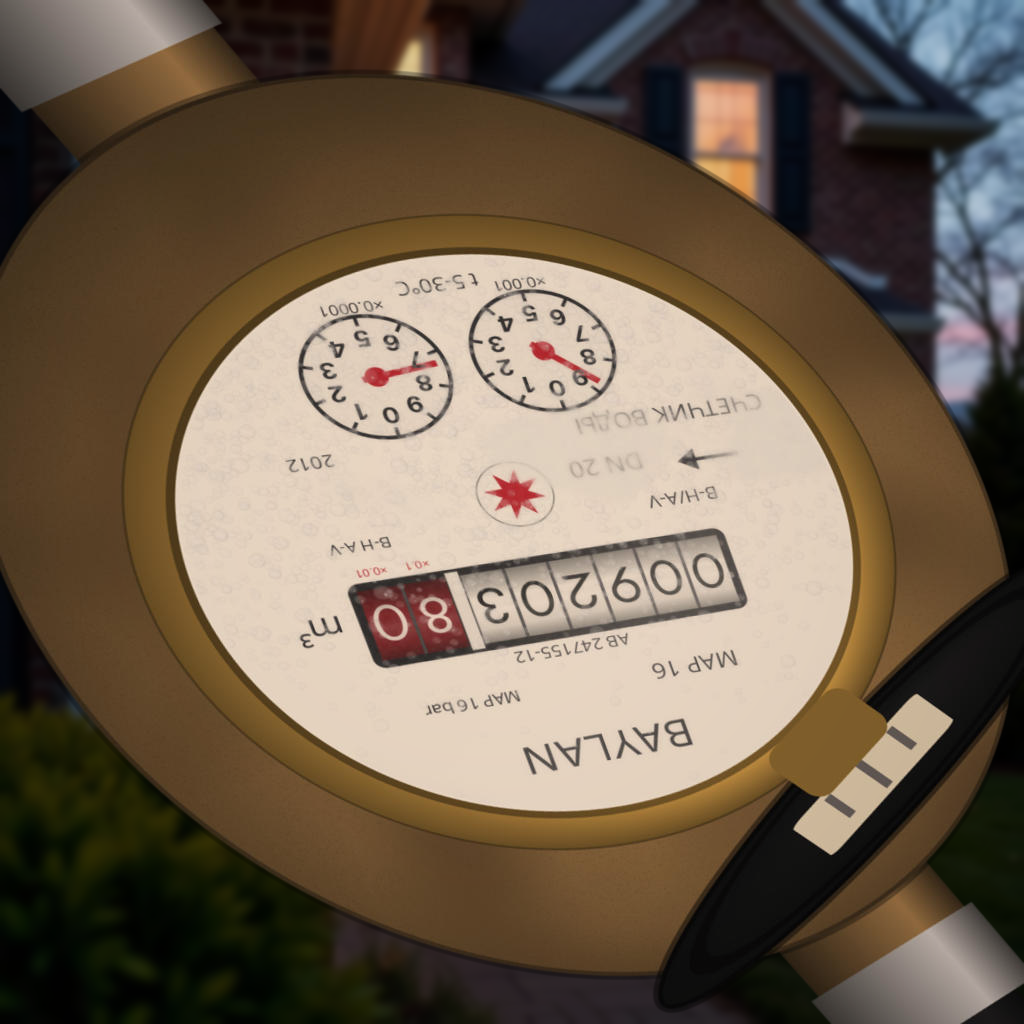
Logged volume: 9203.8087 (m³)
